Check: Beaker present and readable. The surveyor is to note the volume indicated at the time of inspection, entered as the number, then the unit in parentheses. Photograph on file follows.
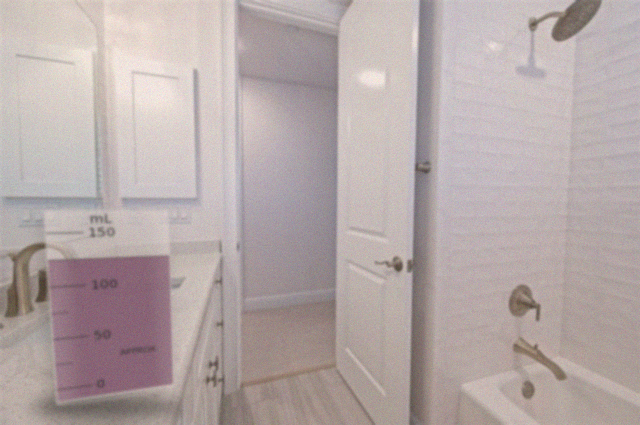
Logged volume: 125 (mL)
